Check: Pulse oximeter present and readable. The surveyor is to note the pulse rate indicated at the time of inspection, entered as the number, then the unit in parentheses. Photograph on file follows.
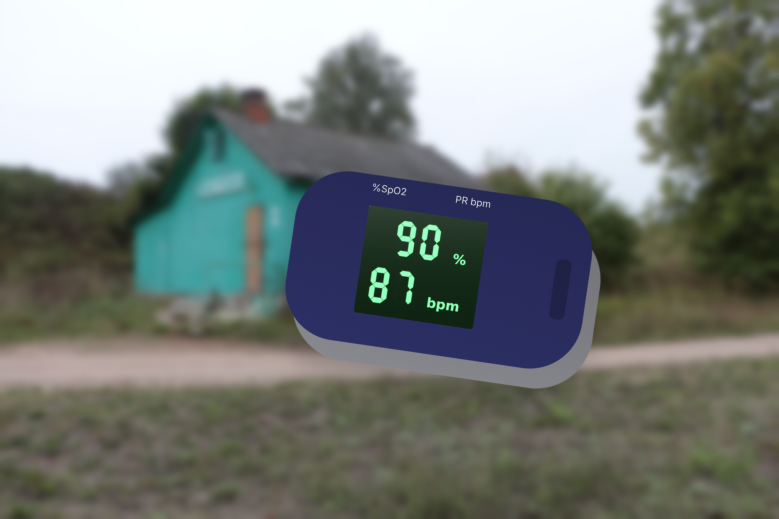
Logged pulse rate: 87 (bpm)
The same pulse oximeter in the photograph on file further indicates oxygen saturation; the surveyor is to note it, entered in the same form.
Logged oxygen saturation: 90 (%)
